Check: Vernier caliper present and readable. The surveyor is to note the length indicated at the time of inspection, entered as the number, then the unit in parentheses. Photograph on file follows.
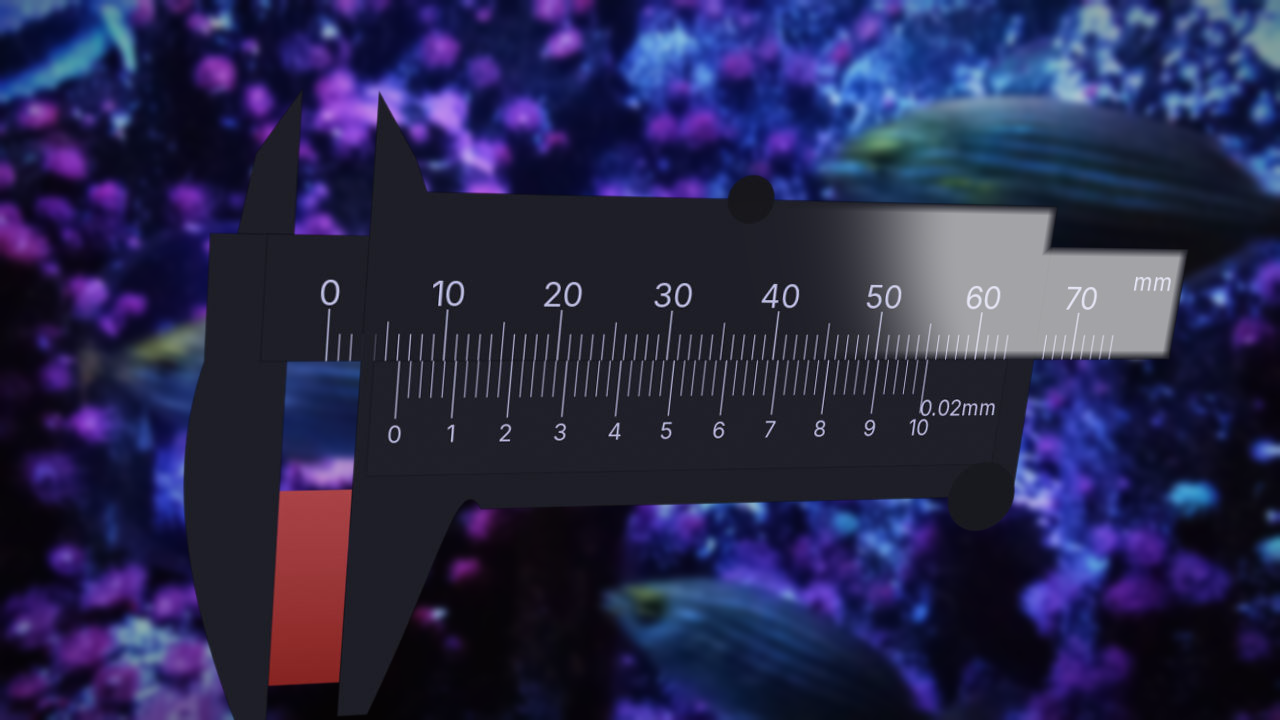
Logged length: 6.2 (mm)
